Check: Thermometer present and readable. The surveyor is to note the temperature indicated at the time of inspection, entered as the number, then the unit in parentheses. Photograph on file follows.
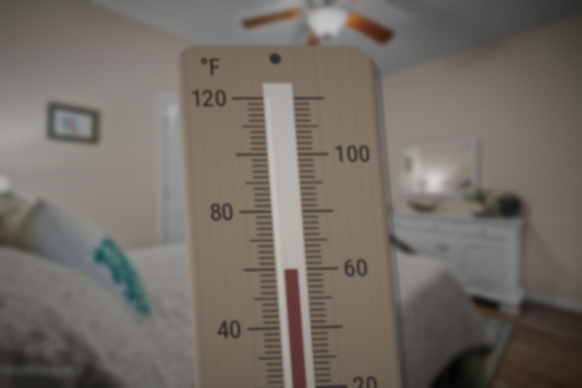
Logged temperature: 60 (°F)
